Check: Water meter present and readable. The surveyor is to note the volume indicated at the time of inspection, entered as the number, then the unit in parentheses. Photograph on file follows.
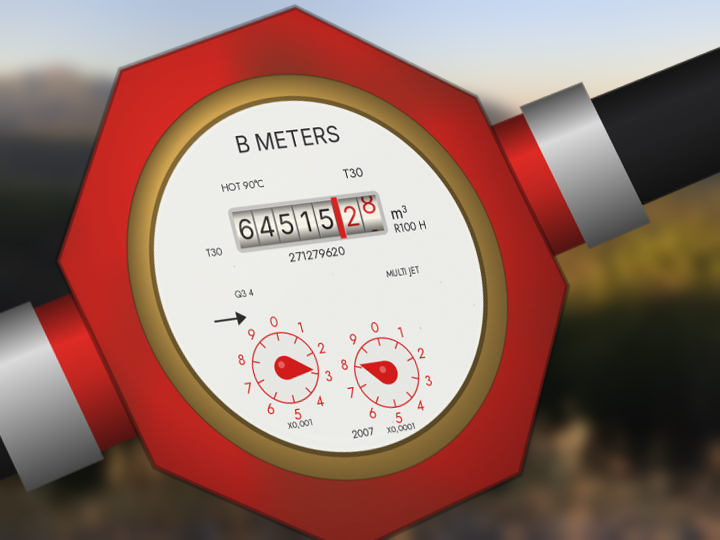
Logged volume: 64515.2828 (m³)
